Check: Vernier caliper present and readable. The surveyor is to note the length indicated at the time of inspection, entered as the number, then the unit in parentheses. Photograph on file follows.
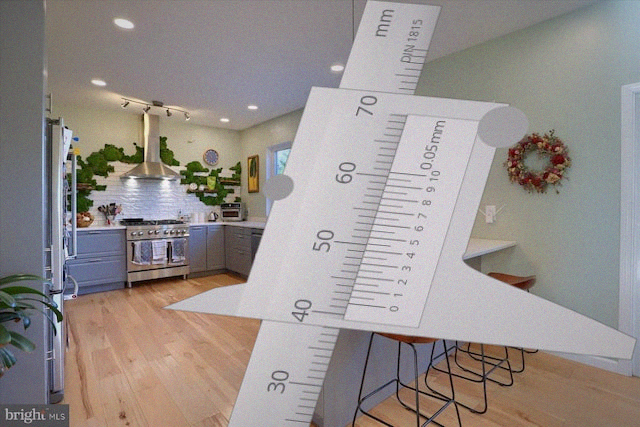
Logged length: 41.6 (mm)
